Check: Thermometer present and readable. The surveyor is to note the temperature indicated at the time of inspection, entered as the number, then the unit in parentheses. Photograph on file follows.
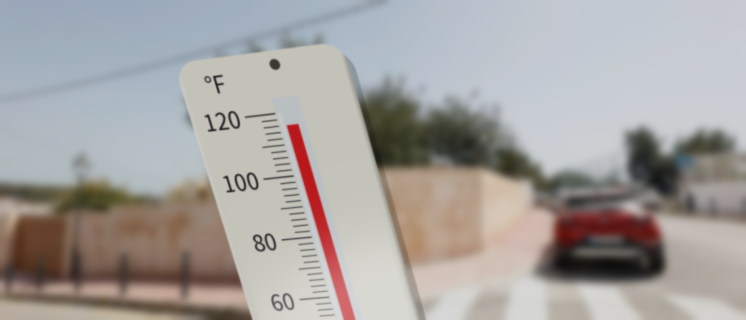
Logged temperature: 116 (°F)
